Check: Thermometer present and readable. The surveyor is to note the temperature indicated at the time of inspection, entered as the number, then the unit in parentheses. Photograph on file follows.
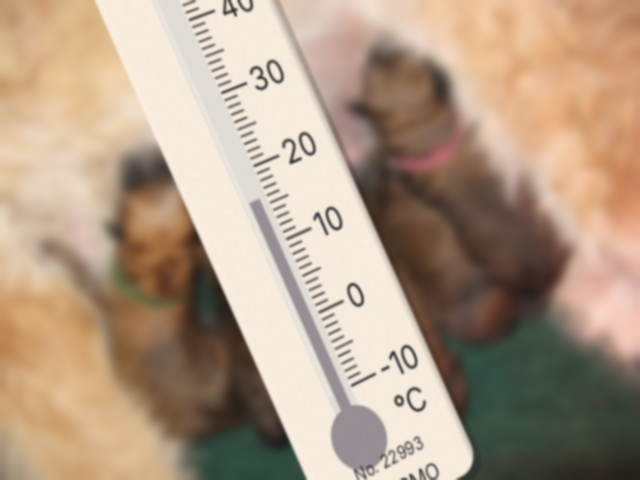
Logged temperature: 16 (°C)
